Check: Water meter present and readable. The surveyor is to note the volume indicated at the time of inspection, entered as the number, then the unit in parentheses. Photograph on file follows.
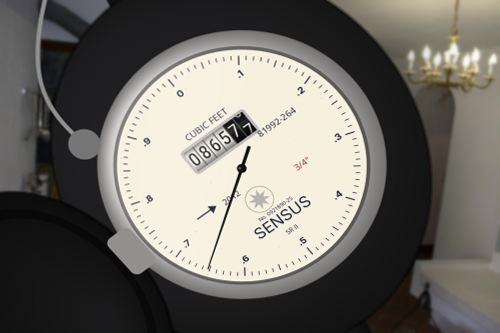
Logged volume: 86576.65 (ft³)
